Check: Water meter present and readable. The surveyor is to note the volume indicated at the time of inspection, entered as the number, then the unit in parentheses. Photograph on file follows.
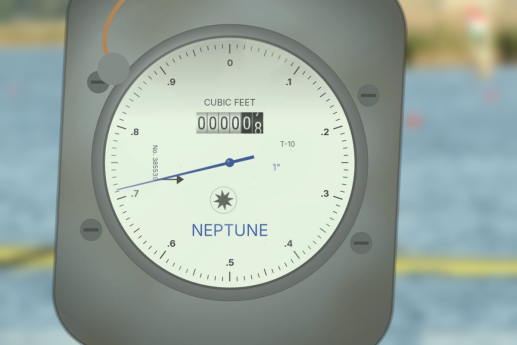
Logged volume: 7.71 (ft³)
